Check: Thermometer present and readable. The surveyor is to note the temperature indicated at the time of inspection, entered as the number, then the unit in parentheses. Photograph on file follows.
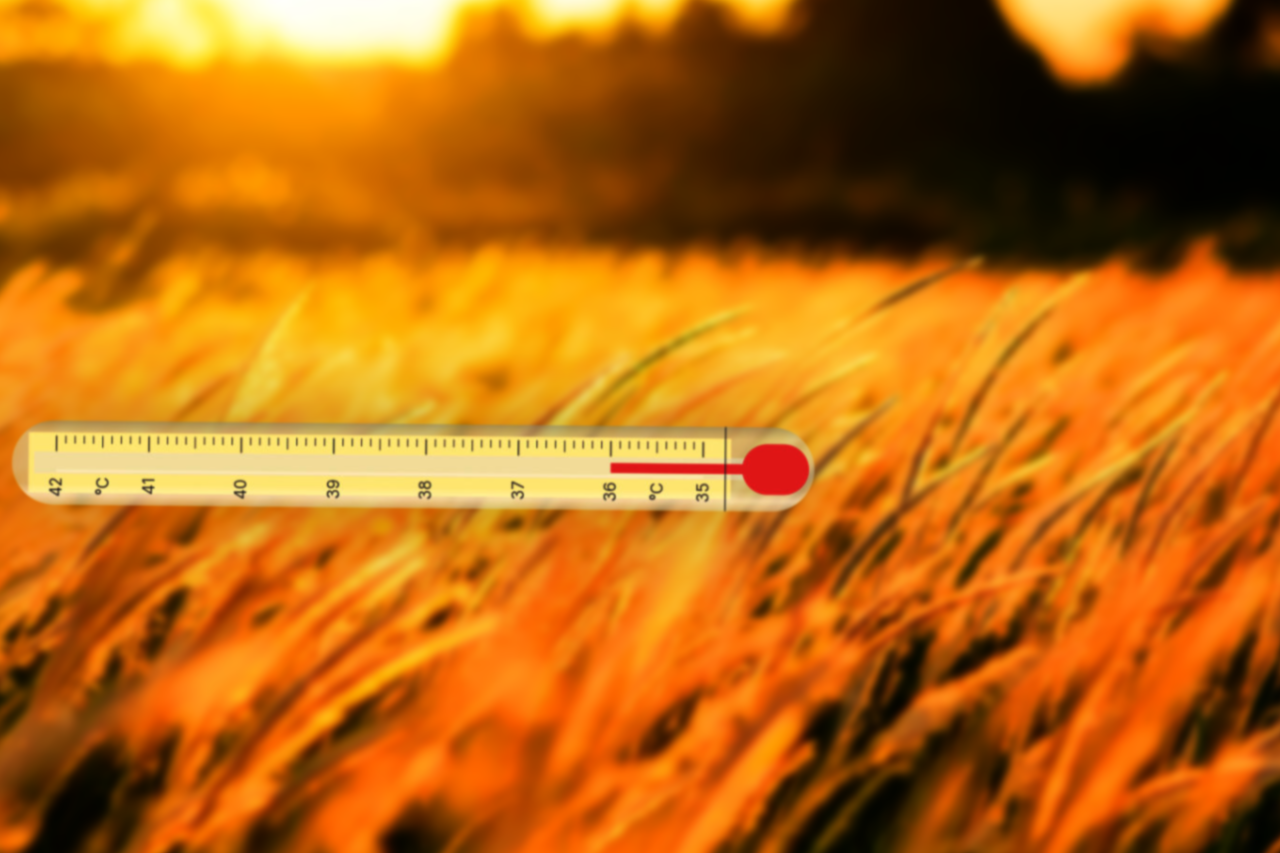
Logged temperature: 36 (°C)
